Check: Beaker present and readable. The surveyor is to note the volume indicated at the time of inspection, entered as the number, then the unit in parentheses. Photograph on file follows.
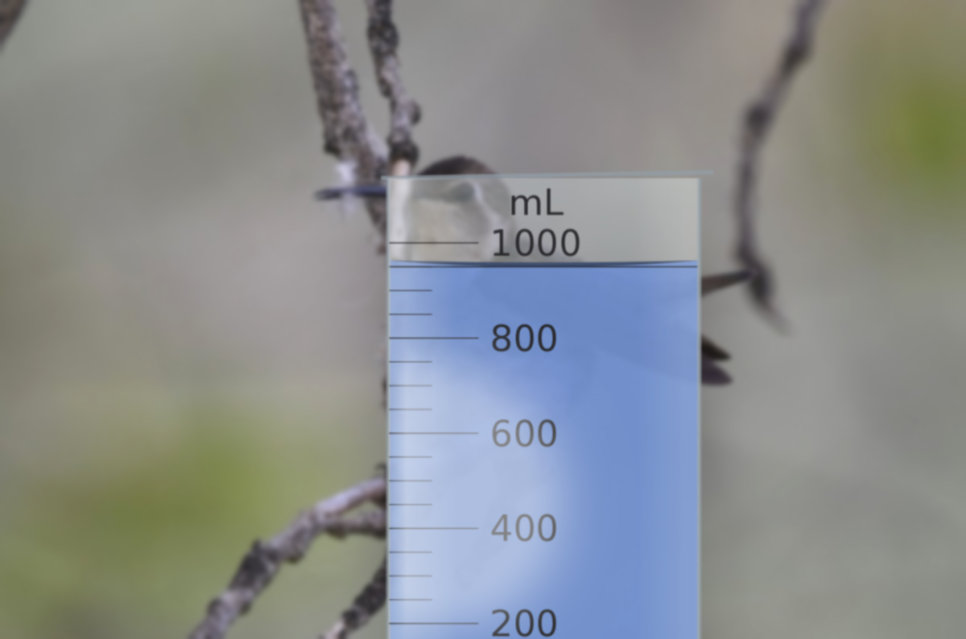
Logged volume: 950 (mL)
